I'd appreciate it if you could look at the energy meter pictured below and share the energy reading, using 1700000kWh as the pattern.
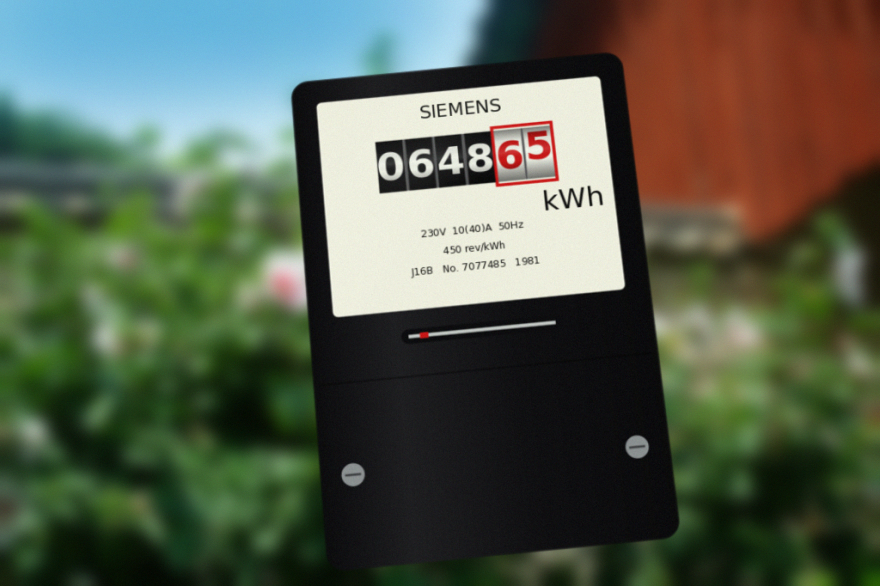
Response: 648.65kWh
